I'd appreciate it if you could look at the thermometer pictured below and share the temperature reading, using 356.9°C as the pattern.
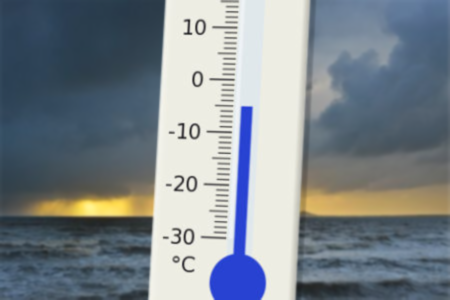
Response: -5°C
